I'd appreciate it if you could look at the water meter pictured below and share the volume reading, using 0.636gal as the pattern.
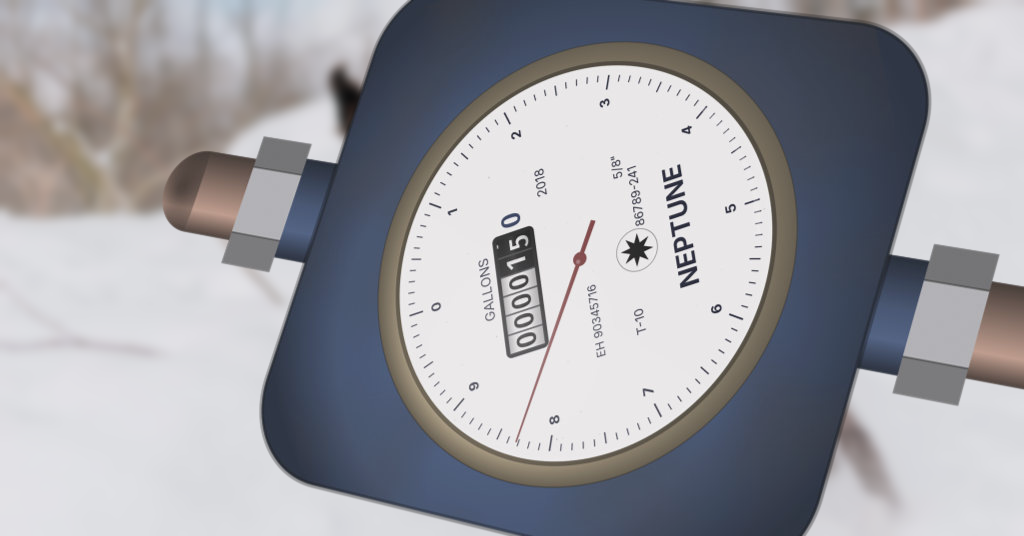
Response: 148.3gal
